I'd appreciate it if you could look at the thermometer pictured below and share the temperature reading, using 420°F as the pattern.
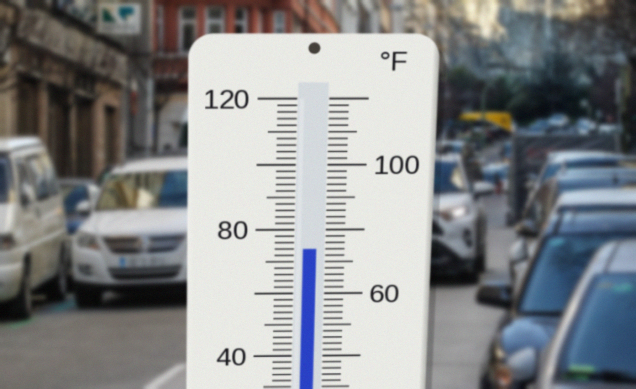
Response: 74°F
